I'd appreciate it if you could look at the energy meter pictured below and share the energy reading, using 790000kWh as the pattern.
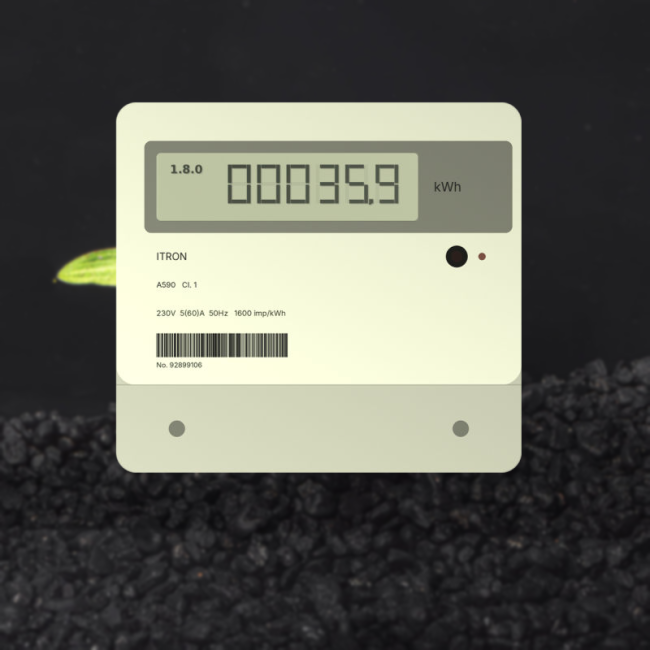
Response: 35.9kWh
